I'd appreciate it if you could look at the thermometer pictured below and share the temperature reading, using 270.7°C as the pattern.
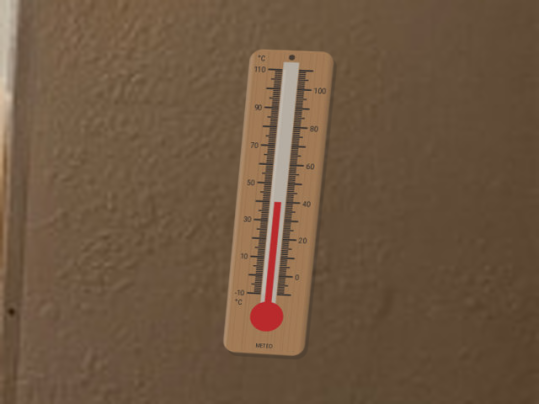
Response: 40°C
